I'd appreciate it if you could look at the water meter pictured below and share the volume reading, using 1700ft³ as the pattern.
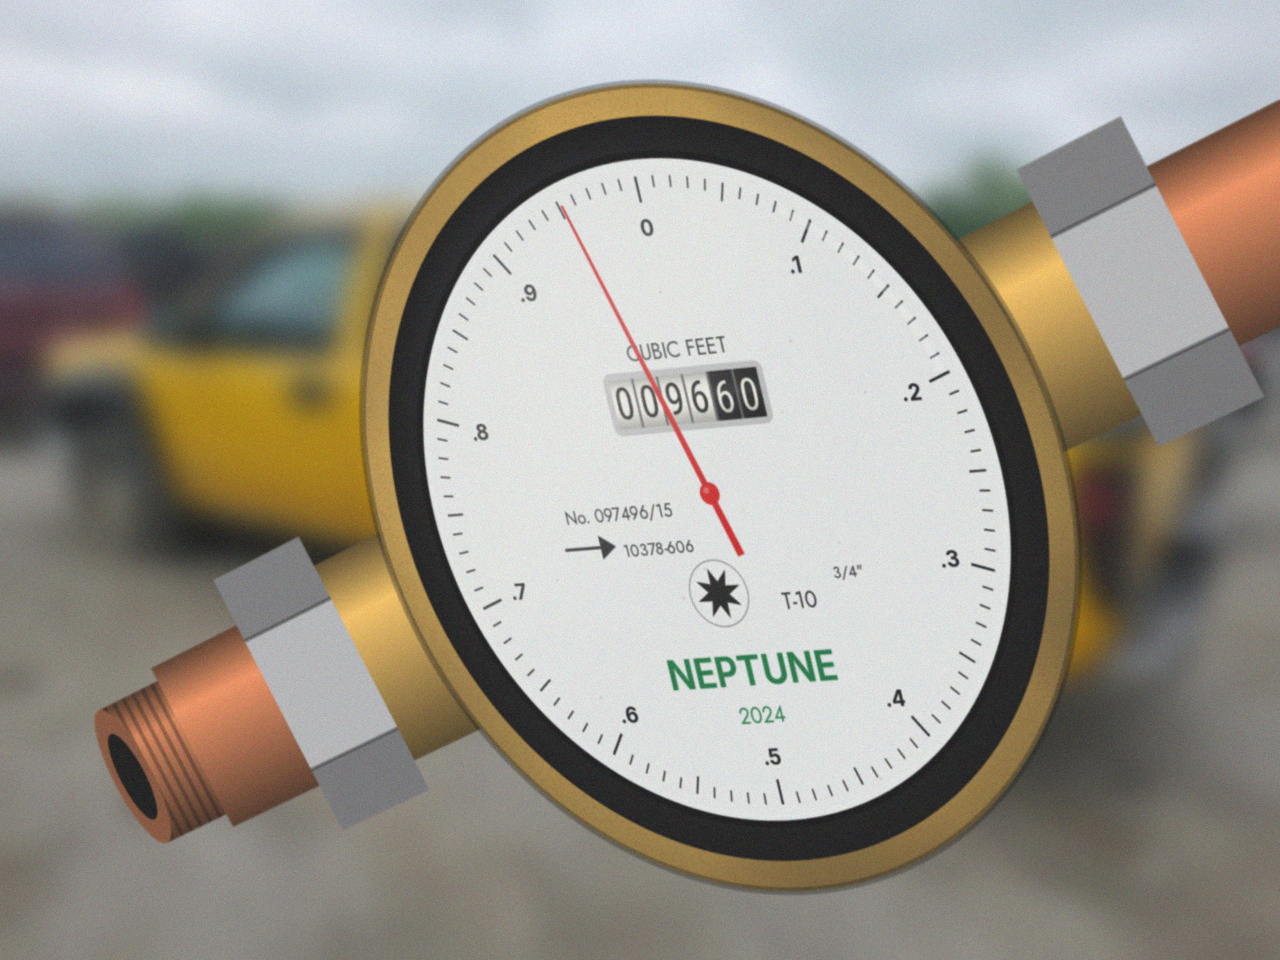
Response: 9659.95ft³
